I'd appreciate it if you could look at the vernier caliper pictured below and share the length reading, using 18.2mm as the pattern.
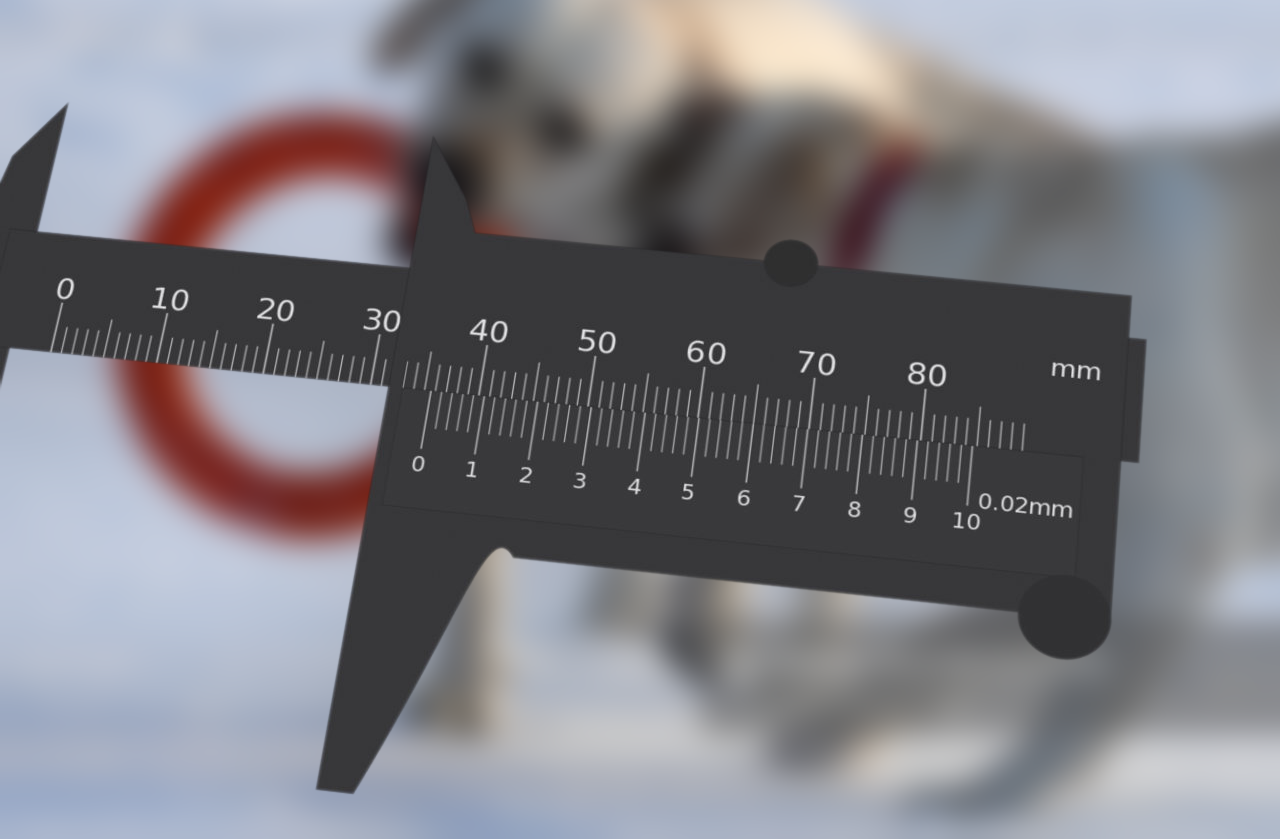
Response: 35.6mm
